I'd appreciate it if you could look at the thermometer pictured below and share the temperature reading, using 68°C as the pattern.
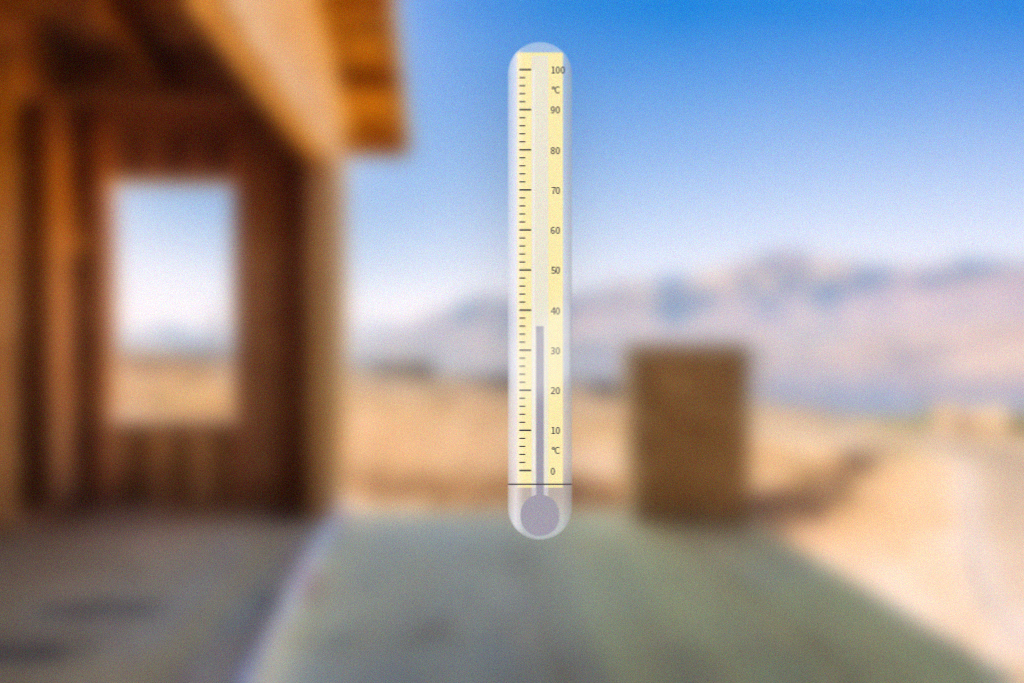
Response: 36°C
